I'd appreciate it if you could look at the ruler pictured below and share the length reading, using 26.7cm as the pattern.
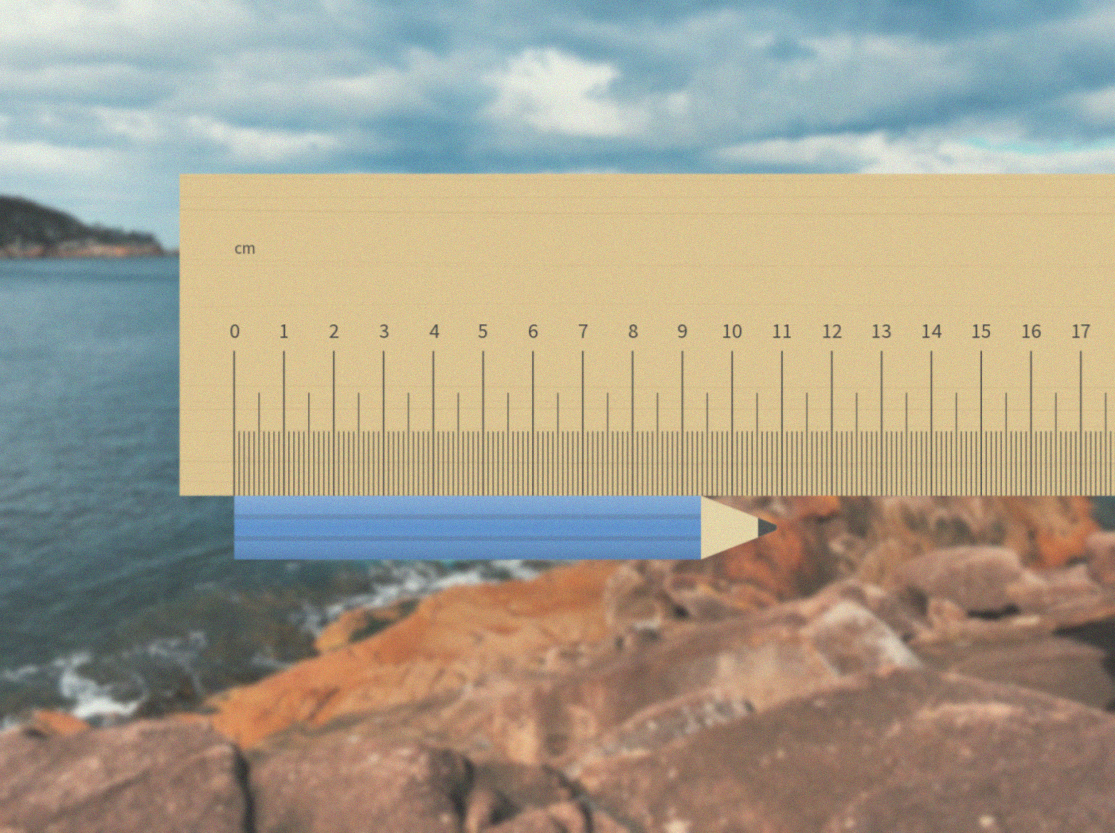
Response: 10.9cm
